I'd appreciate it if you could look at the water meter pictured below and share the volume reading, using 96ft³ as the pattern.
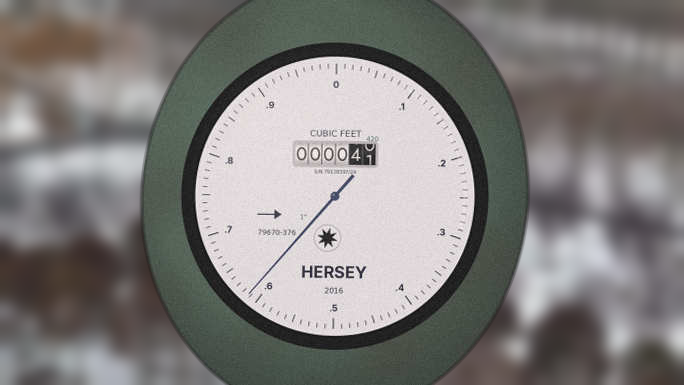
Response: 40.61ft³
